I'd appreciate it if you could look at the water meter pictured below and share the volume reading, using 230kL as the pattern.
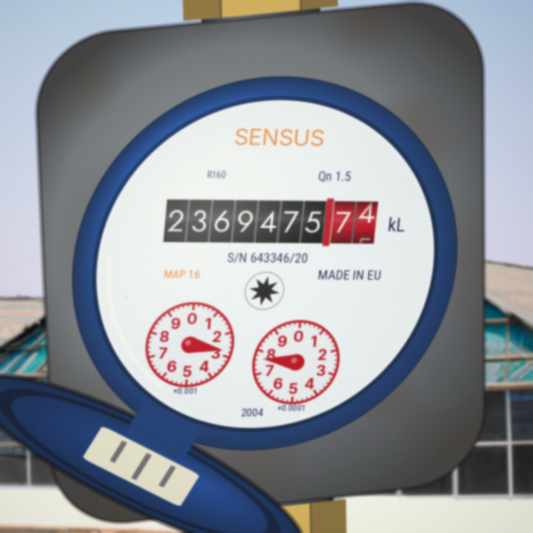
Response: 2369475.7427kL
